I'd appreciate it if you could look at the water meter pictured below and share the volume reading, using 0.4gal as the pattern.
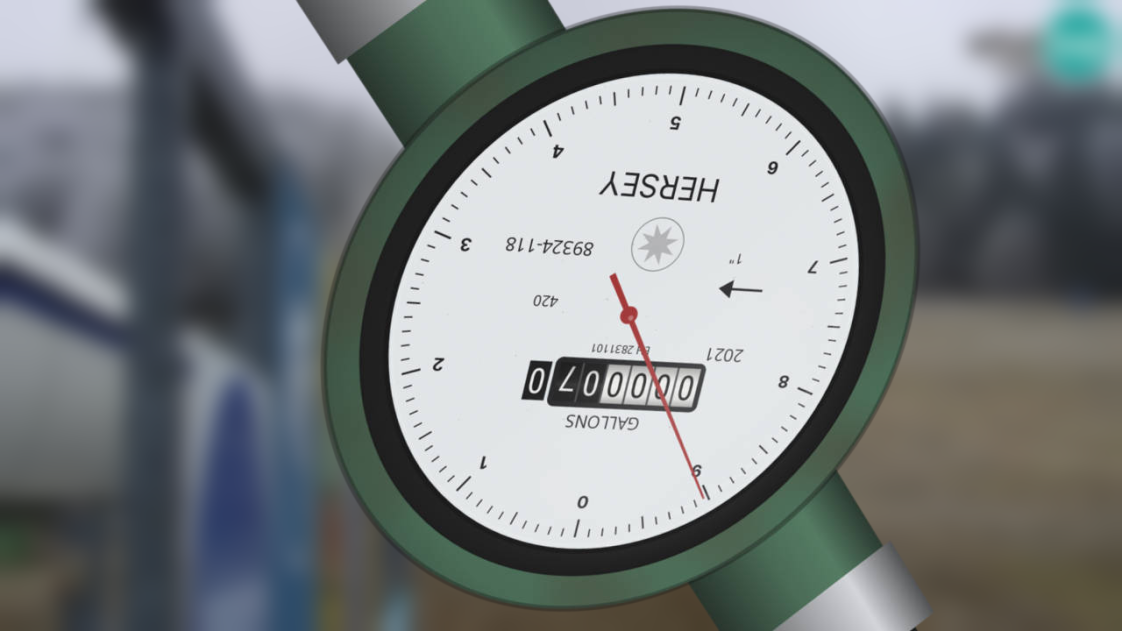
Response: 69.0gal
